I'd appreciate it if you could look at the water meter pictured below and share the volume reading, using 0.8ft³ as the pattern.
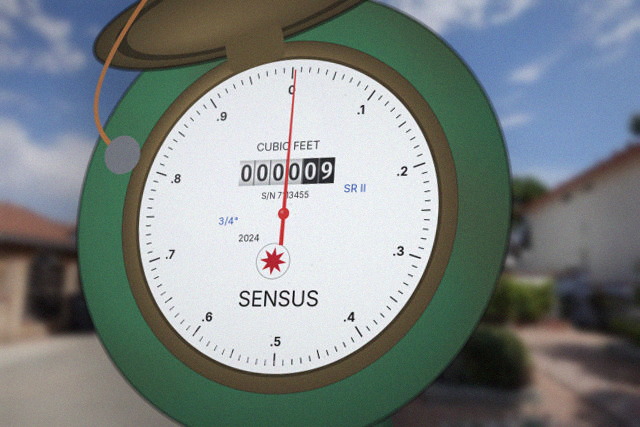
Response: 9.00ft³
